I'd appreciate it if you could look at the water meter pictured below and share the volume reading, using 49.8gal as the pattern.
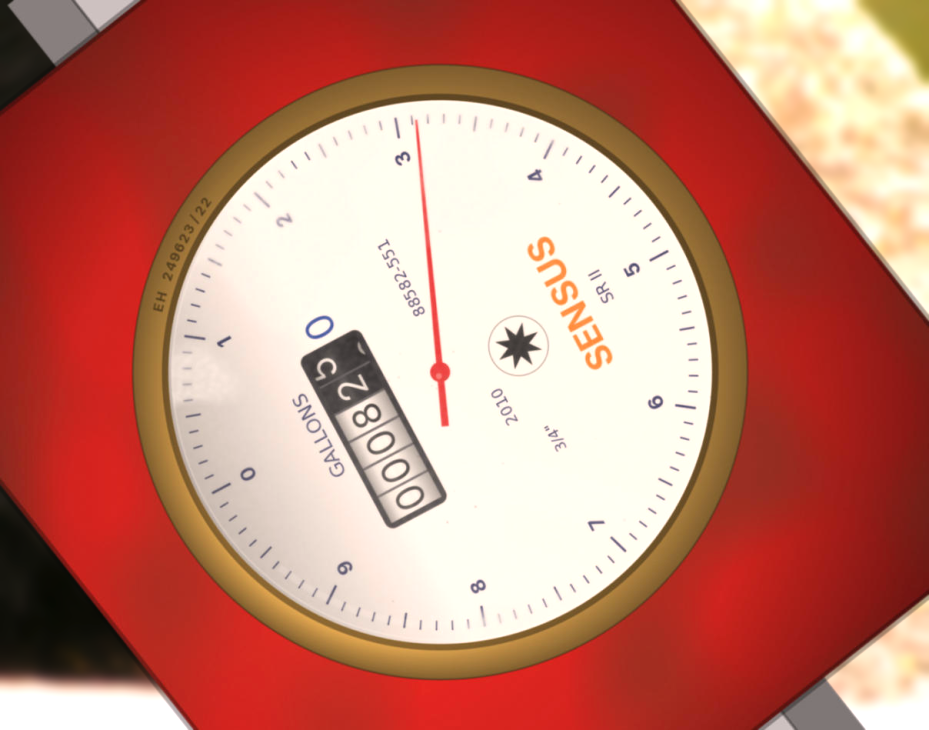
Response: 8253.1gal
